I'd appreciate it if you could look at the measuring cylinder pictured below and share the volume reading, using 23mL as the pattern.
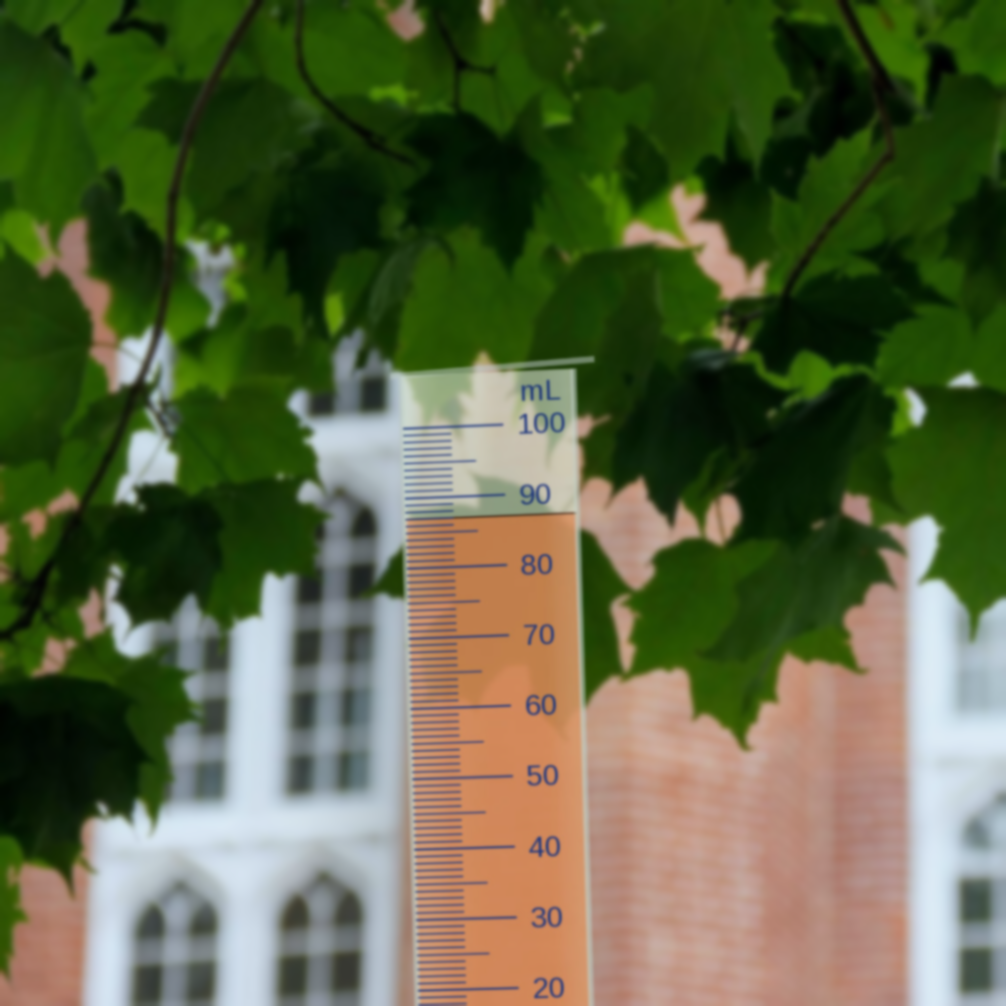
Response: 87mL
